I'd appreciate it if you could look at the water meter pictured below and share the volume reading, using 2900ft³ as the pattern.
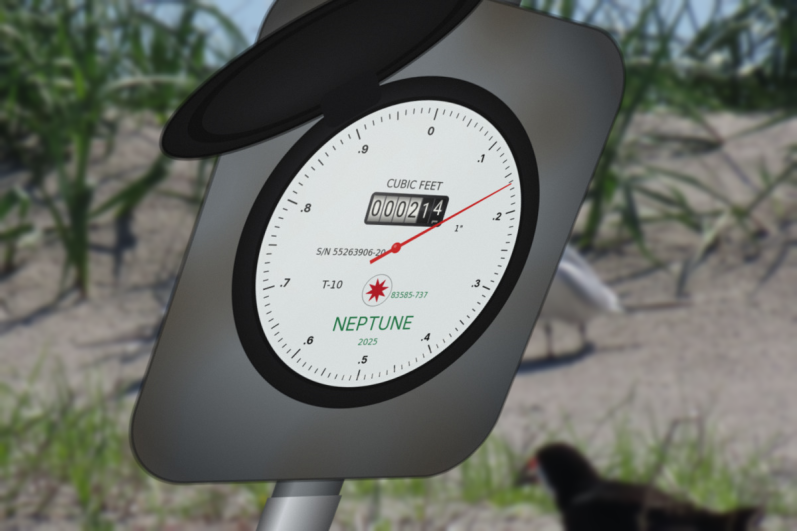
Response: 214.16ft³
